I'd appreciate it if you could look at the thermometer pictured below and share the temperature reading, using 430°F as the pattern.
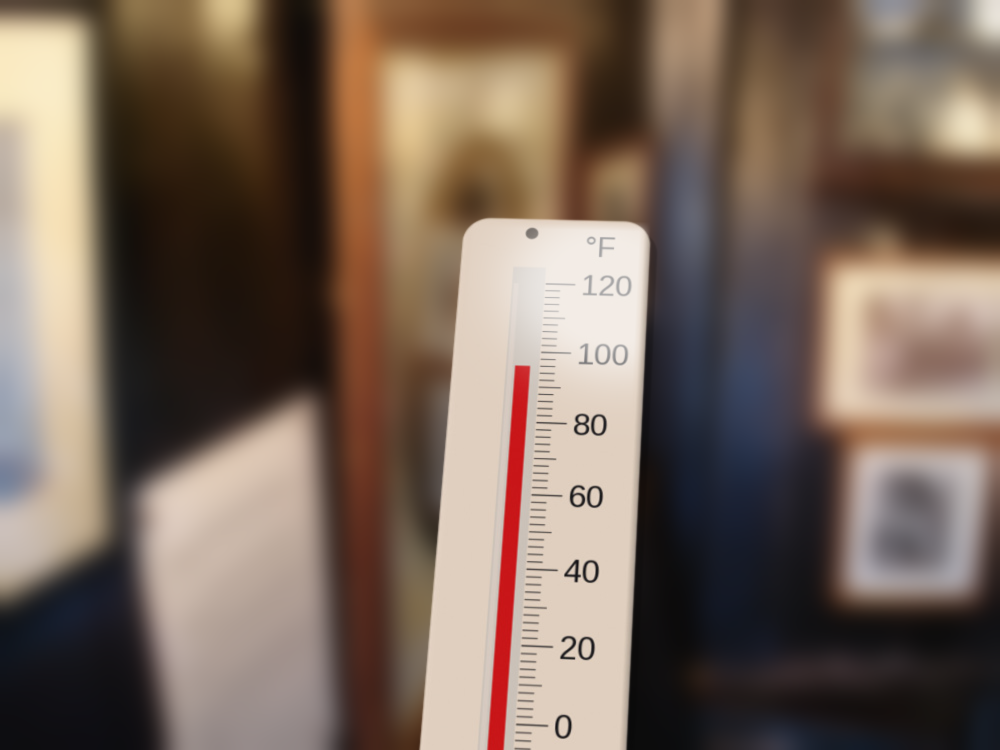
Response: 96°F
